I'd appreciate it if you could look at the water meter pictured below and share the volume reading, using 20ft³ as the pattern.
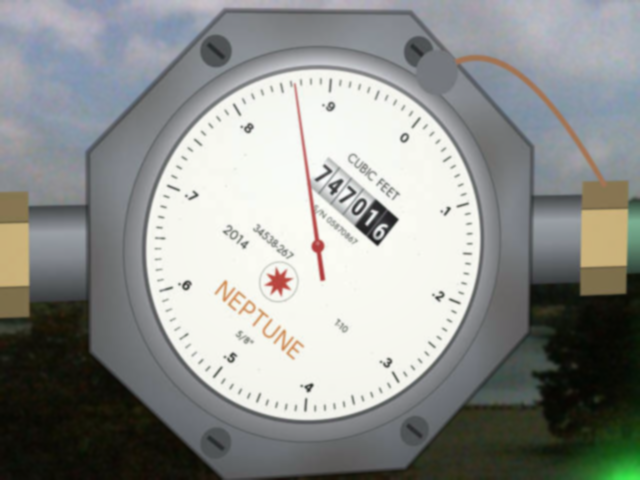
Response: 747015.86ft³
